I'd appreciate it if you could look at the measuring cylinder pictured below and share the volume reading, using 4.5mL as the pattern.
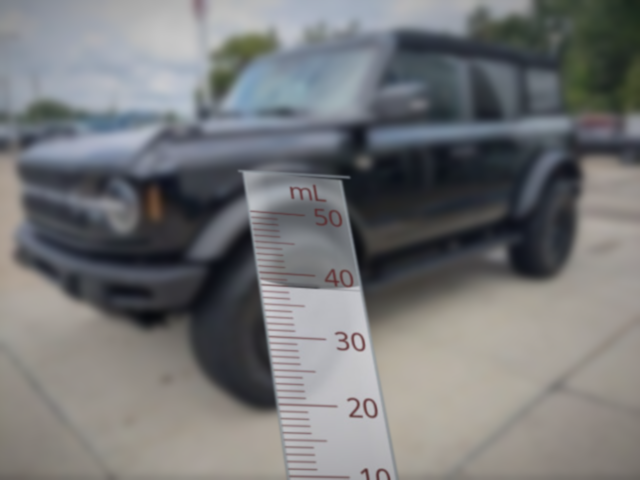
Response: 38mL
